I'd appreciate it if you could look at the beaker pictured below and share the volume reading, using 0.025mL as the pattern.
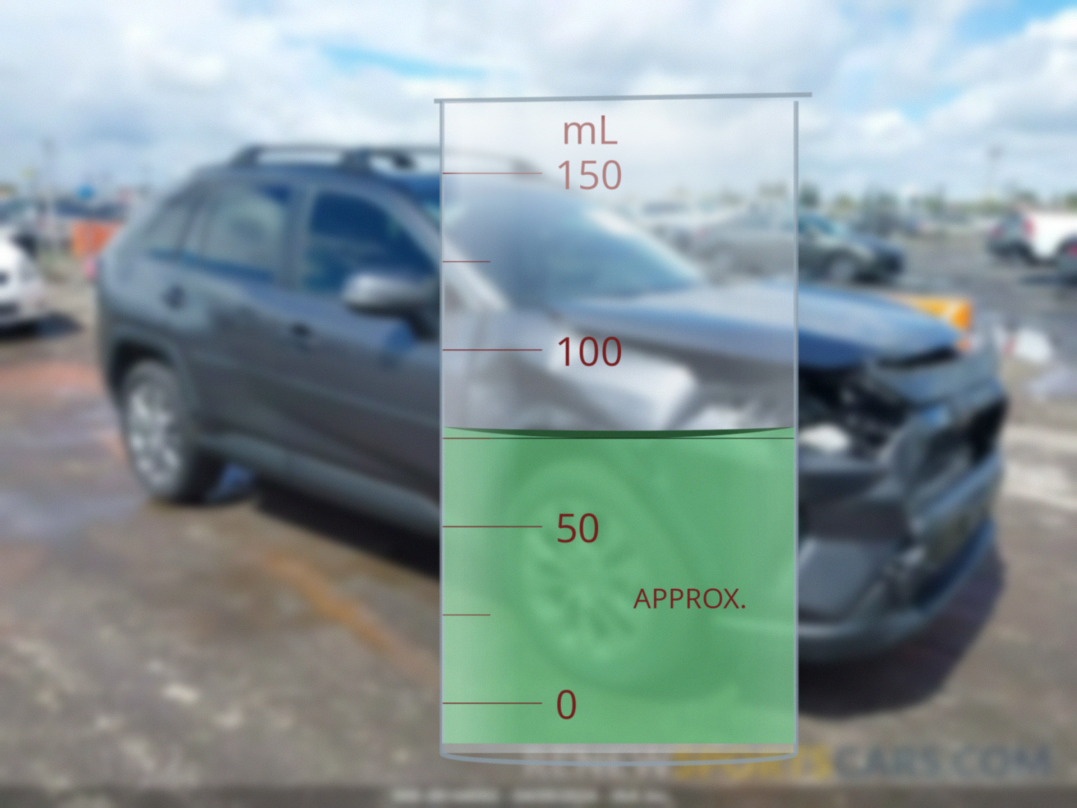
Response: 75mL
